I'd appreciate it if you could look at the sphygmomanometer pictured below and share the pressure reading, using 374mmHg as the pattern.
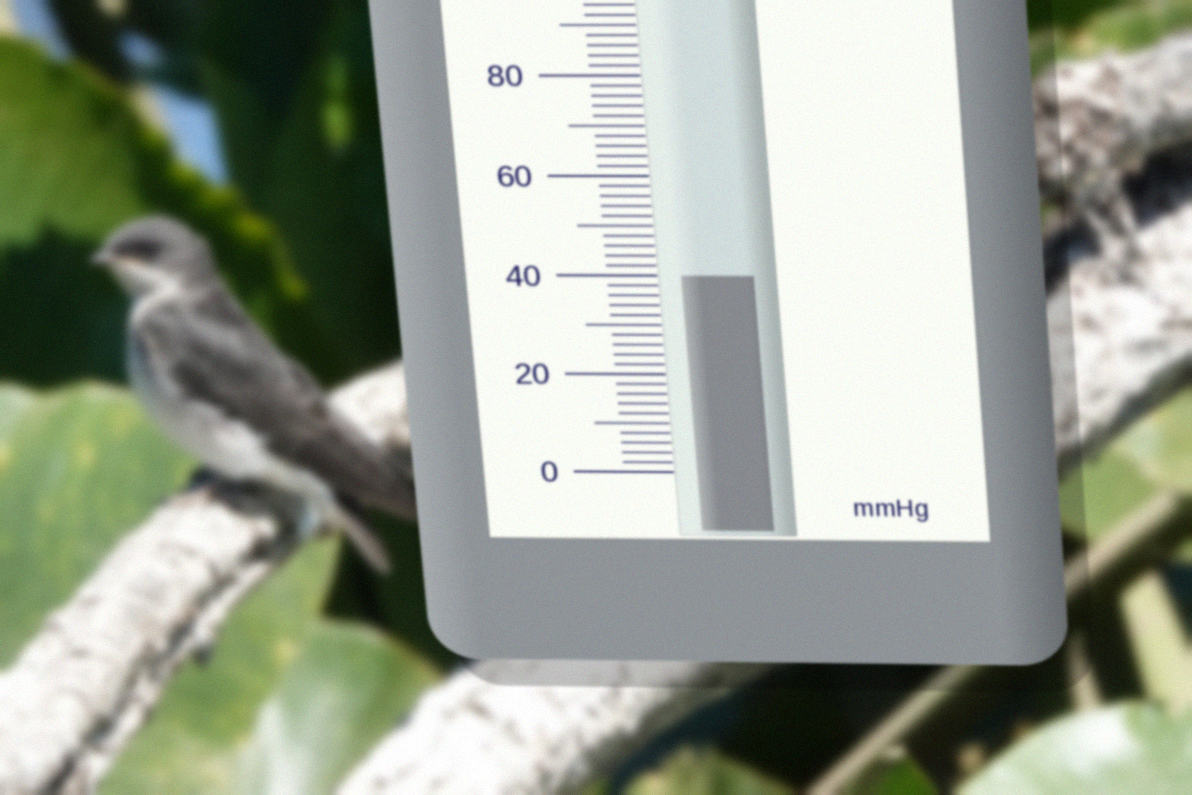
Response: 40mmHg
